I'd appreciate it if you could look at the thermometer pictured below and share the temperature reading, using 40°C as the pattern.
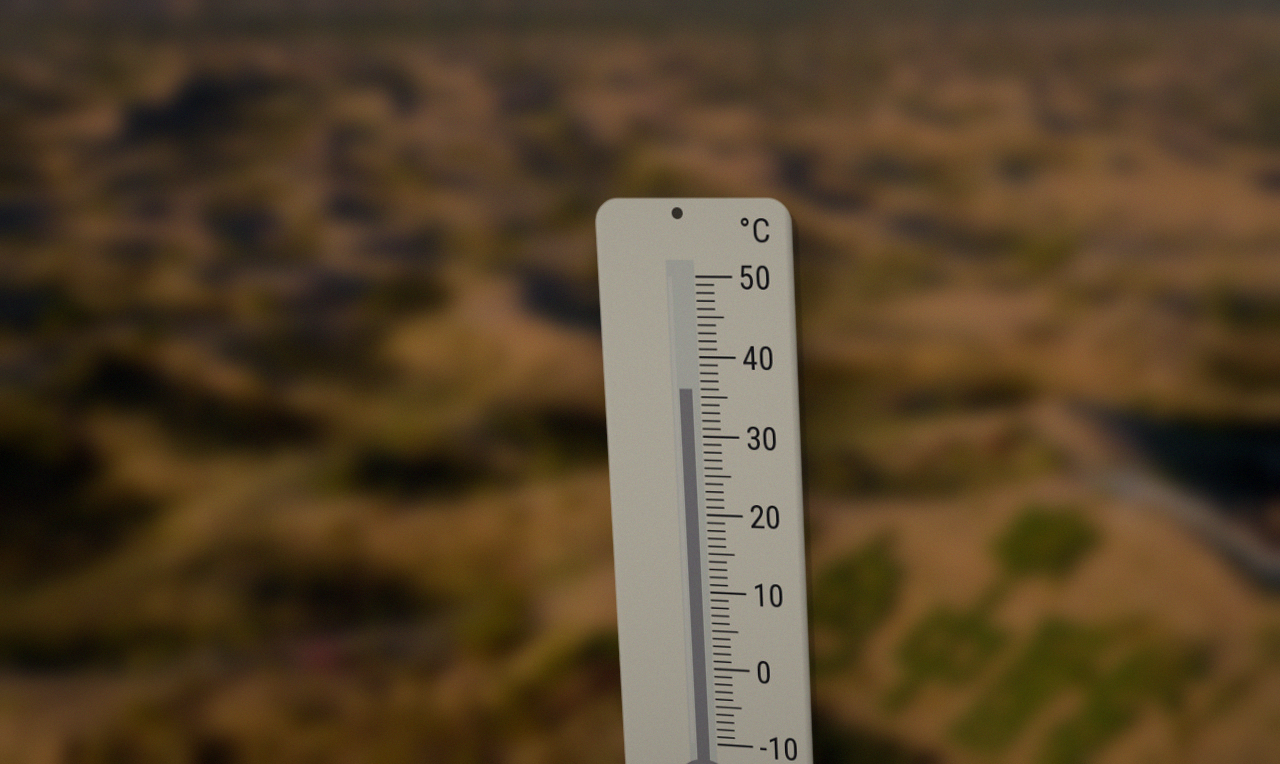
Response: 36°C
